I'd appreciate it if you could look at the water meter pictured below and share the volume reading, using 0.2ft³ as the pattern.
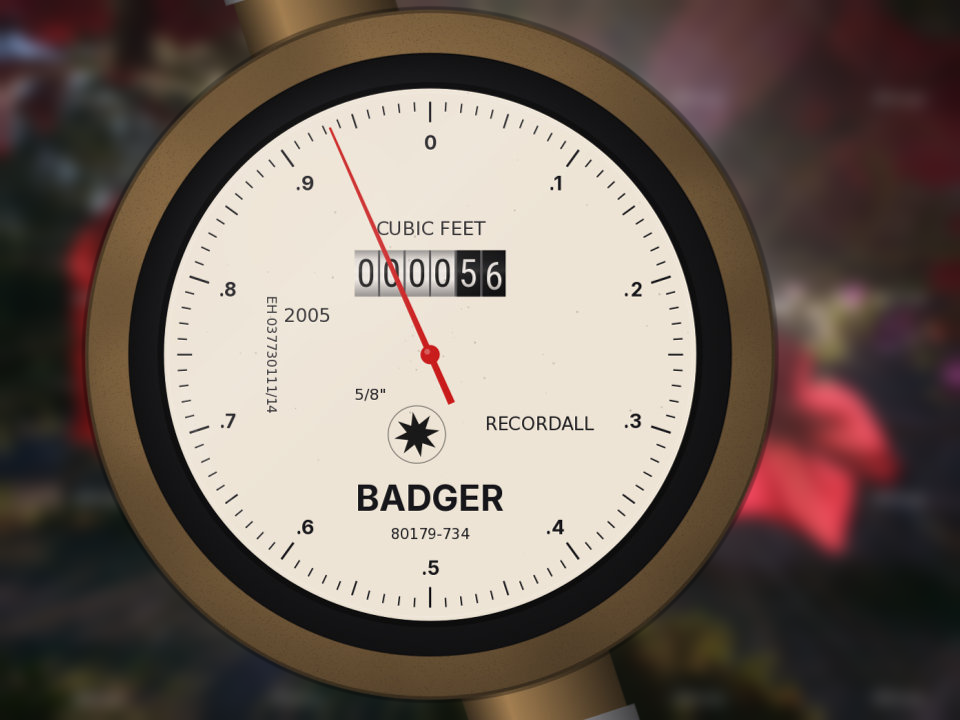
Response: 55.93ft³
